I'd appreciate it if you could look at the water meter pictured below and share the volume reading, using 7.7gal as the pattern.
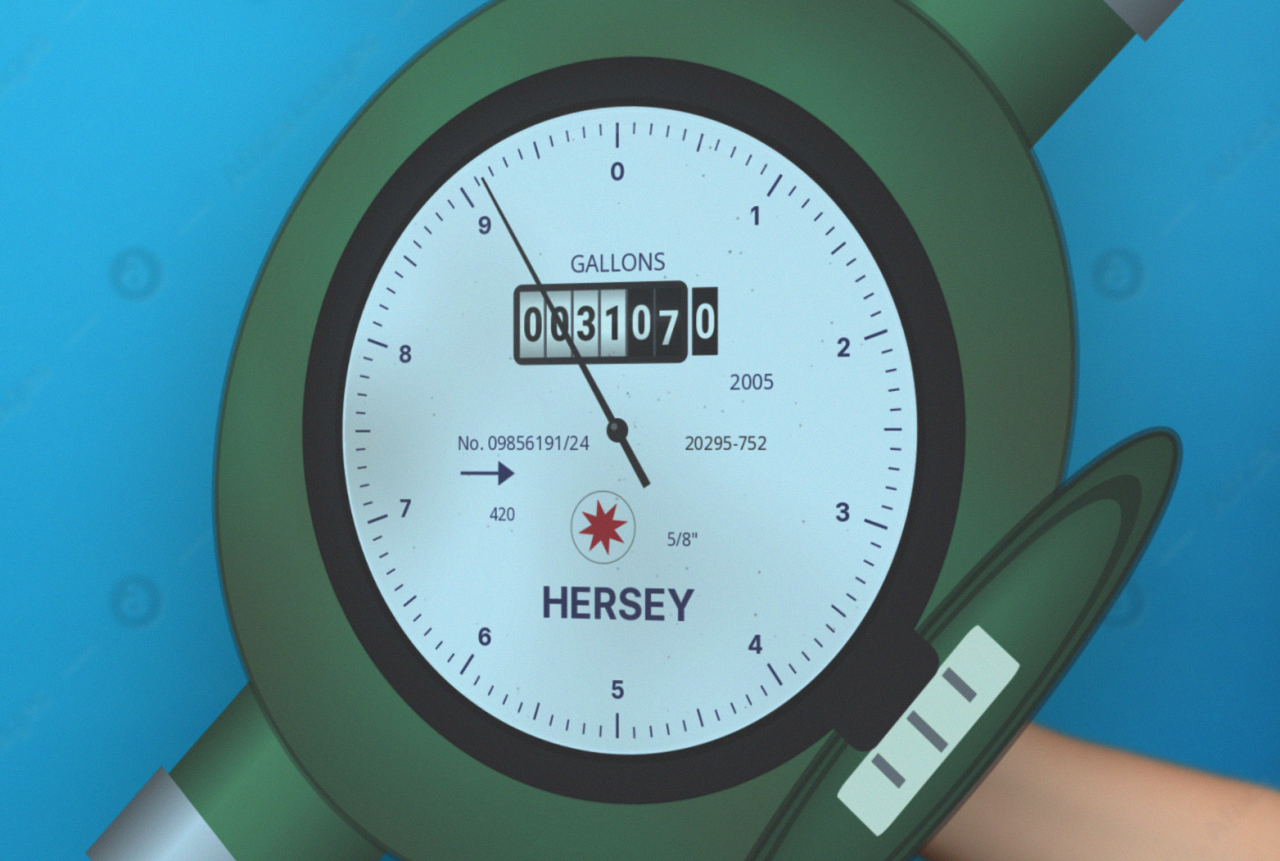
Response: 31069.1gal
